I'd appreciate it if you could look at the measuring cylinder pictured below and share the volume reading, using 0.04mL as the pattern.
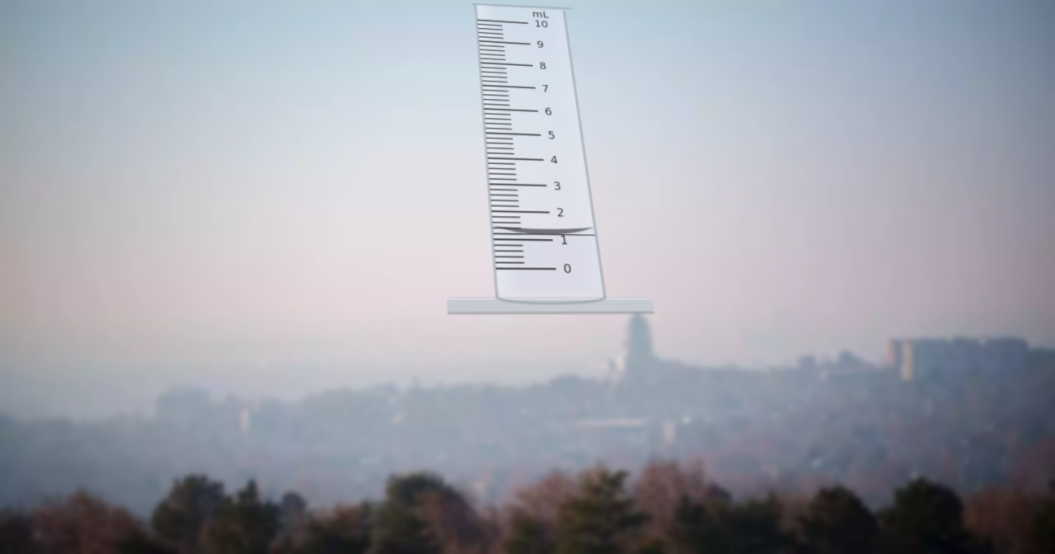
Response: 1.2mL
